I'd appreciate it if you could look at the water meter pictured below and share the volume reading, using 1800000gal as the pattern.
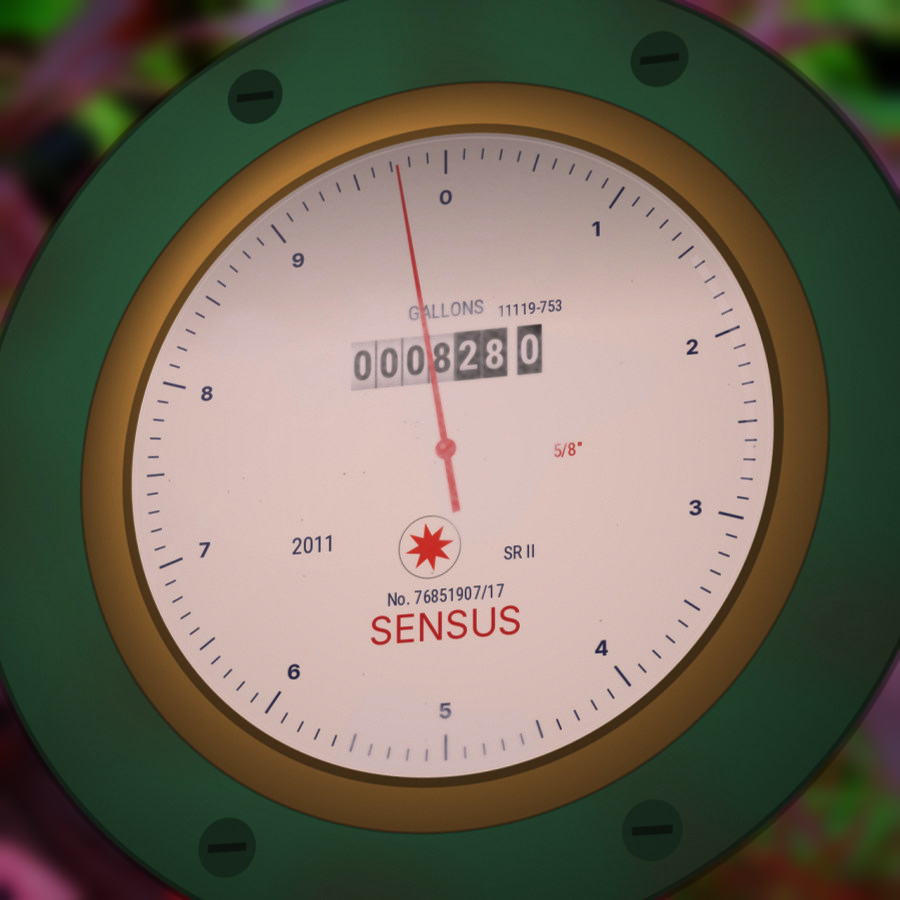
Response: 8279.7gal
